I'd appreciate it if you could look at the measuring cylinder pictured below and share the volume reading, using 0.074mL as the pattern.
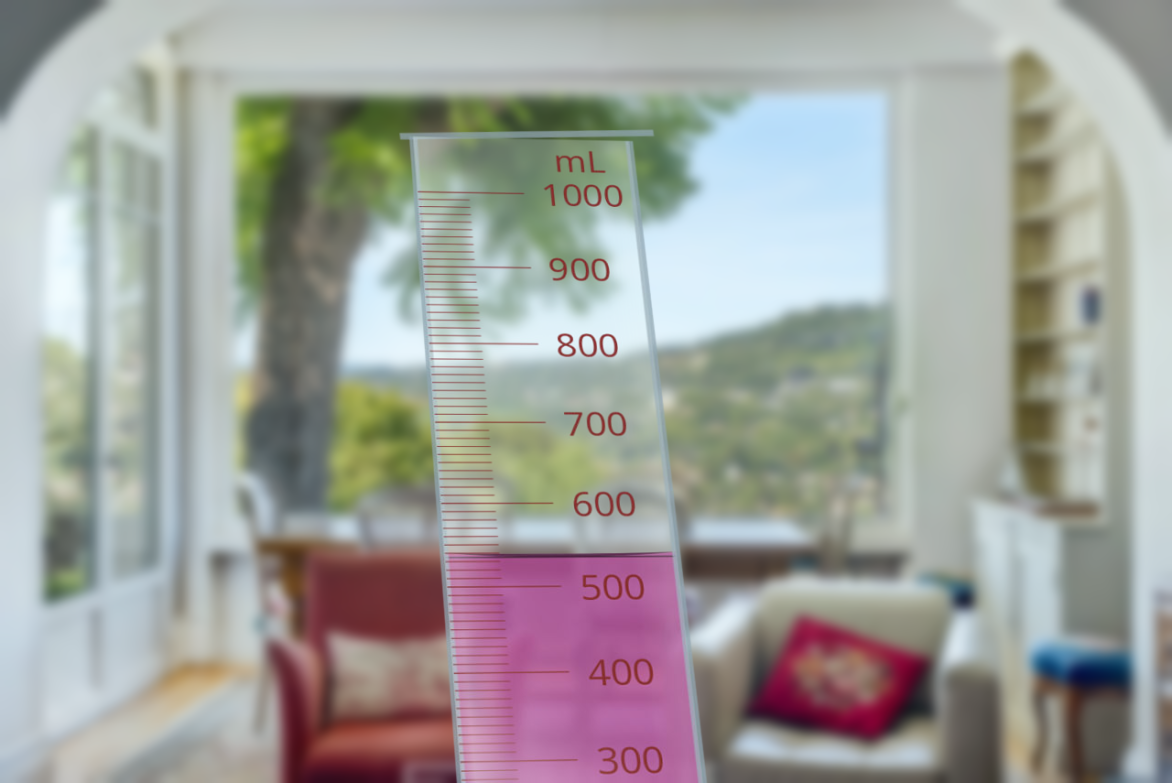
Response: 535mL
